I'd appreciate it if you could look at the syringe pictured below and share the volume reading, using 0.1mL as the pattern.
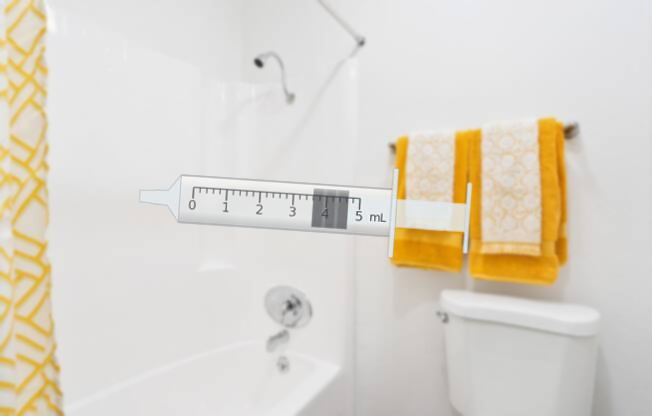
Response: 3.6mL
